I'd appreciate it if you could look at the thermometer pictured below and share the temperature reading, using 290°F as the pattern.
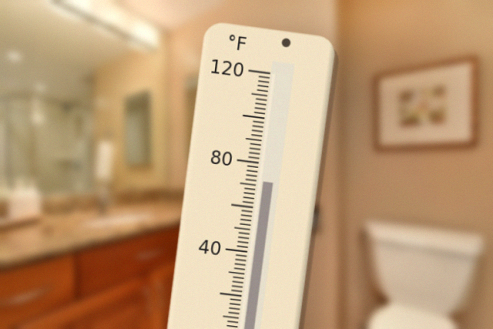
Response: 72°F
